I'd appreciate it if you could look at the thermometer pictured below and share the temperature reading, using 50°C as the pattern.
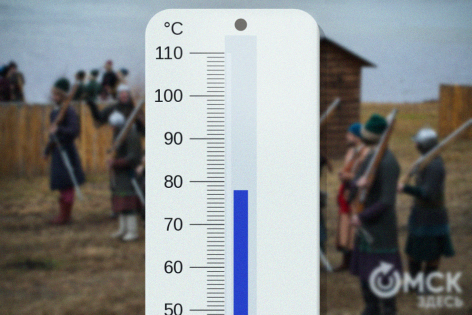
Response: 78°C
